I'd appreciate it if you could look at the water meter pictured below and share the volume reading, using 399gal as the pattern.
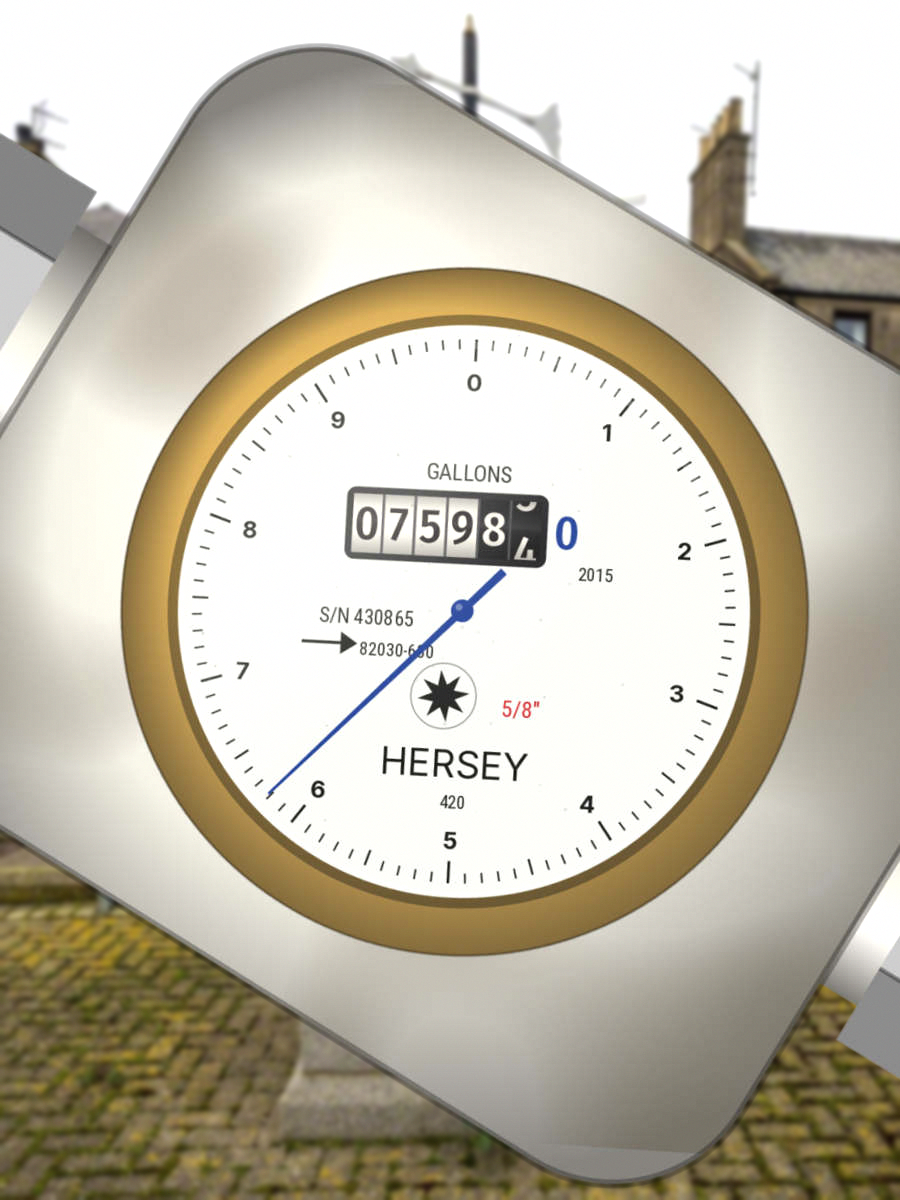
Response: 759836.2gal
